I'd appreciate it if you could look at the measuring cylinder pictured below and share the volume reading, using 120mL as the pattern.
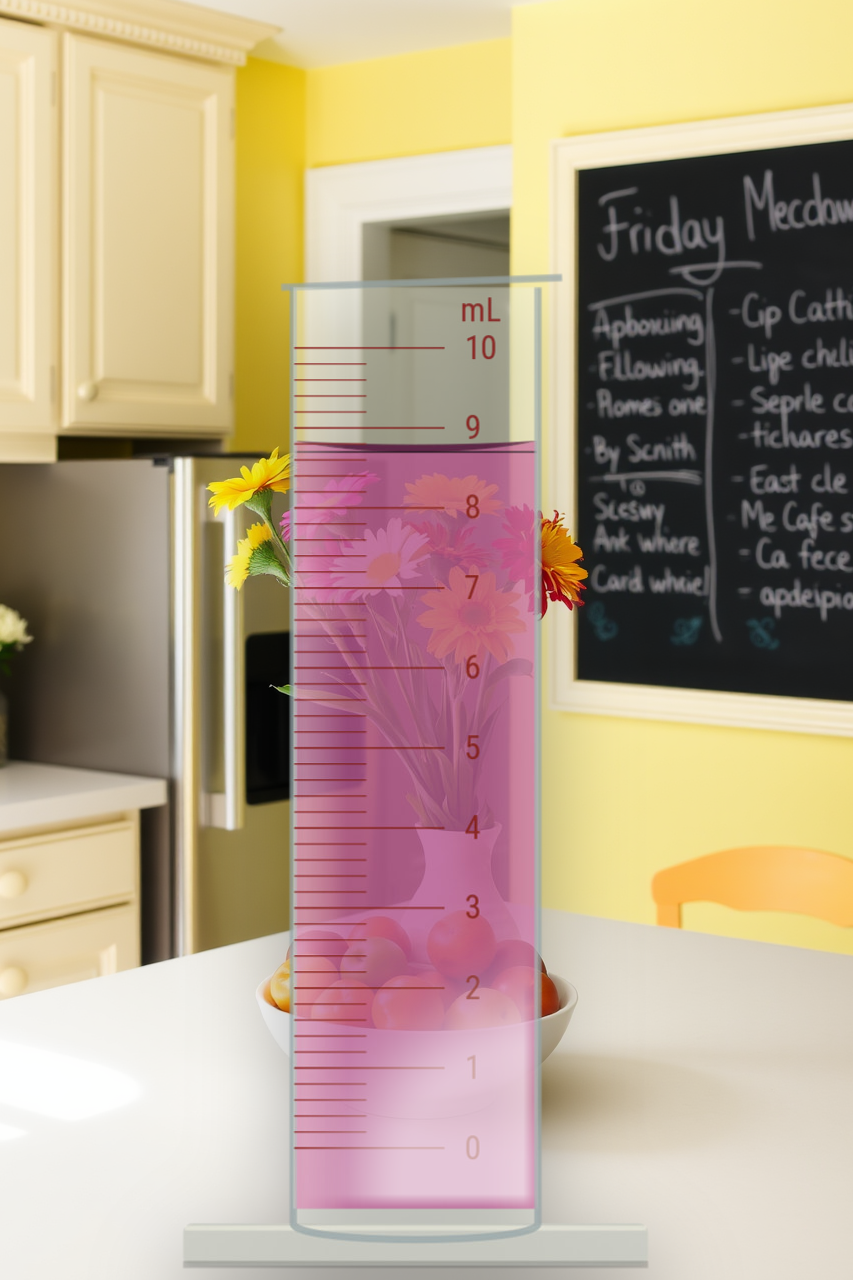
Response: 8.7mL
